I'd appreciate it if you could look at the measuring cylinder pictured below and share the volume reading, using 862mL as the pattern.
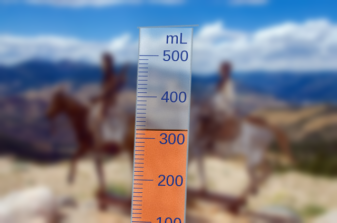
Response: 320mL
